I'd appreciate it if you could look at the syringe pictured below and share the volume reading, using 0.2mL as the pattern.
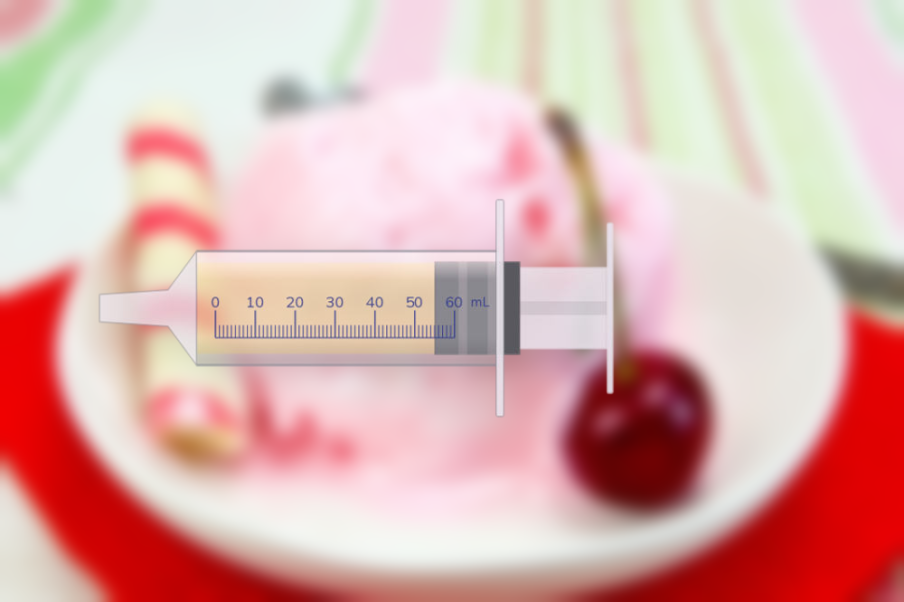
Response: 55mL
